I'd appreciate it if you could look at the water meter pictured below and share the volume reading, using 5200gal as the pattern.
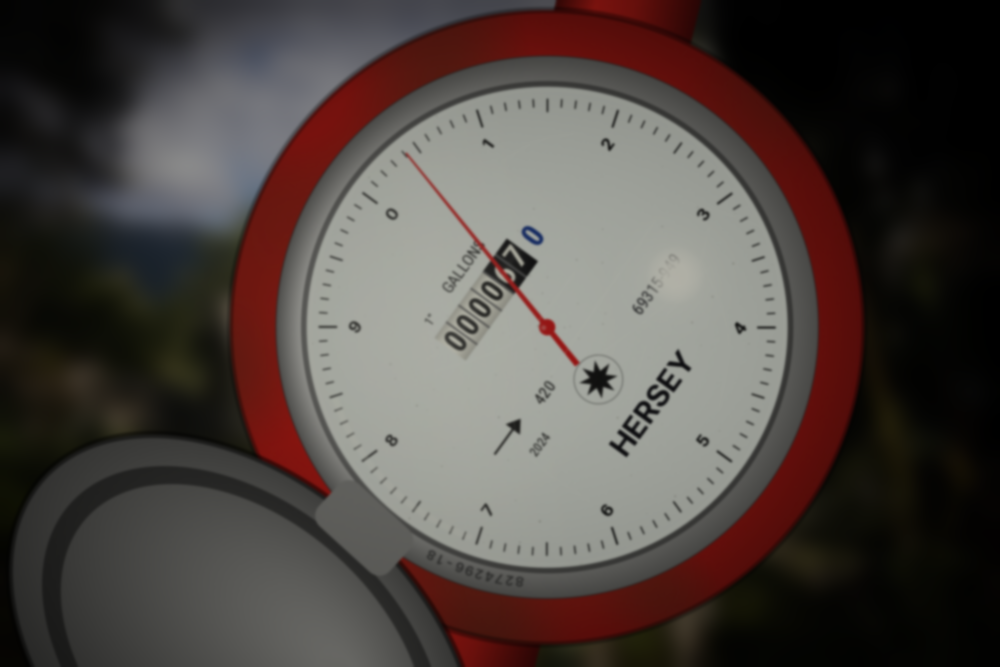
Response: 670.4gal
